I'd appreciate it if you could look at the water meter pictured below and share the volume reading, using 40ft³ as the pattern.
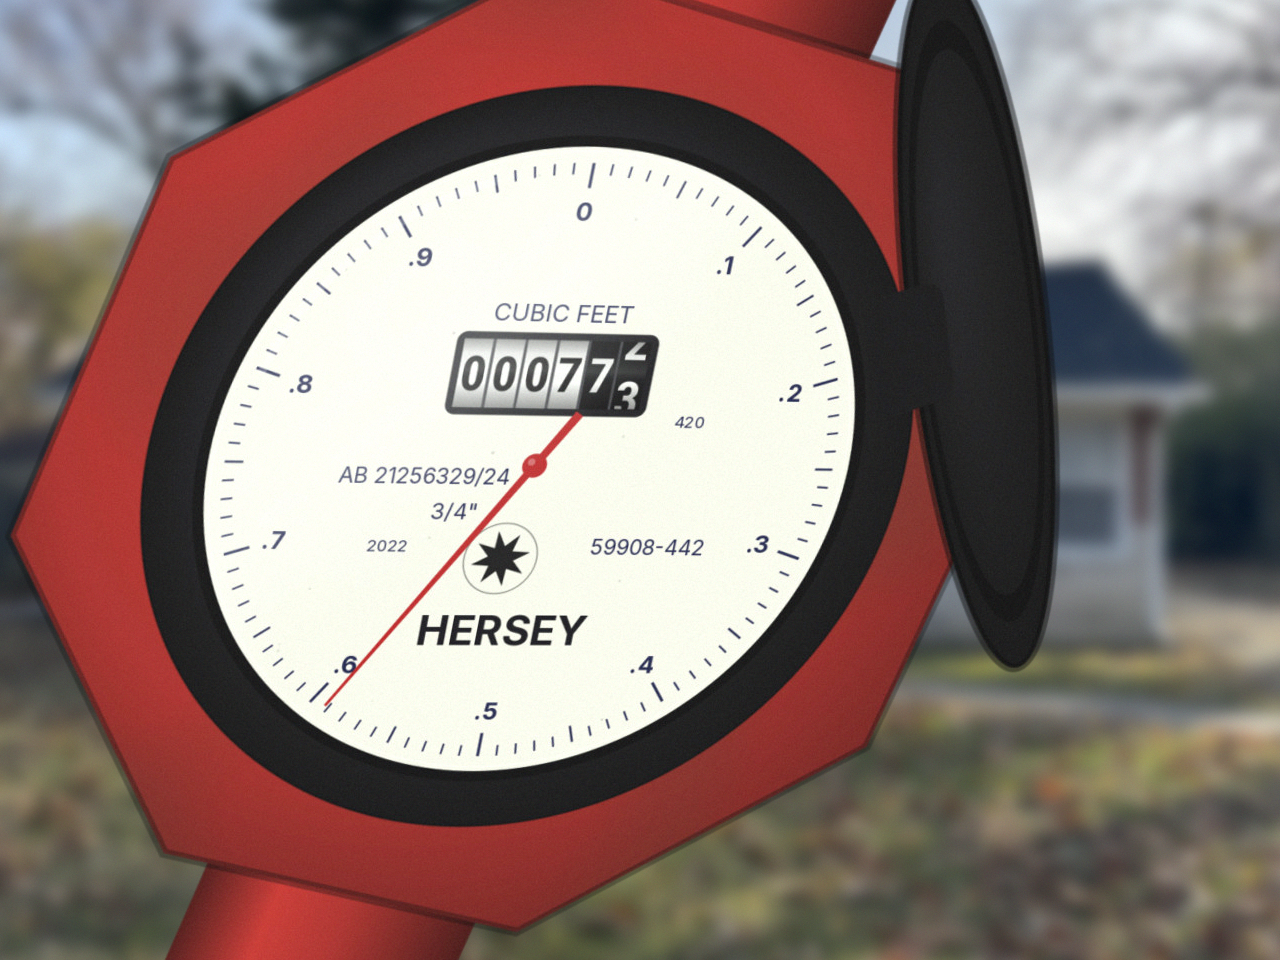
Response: 772.59ft³
